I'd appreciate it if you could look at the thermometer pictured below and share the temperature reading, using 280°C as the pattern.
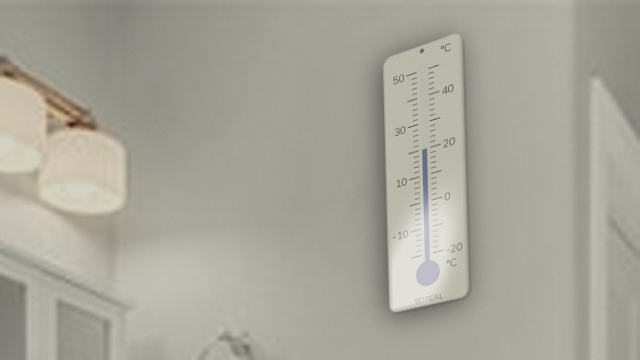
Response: 20°C
